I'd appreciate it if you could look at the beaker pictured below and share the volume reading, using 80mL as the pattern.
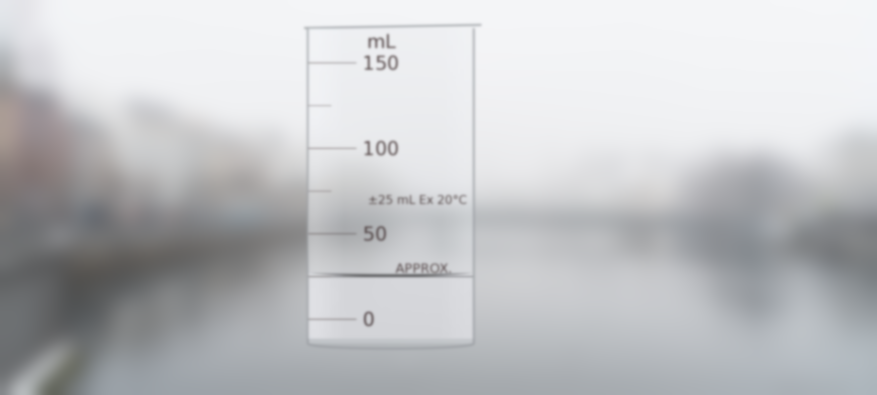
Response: 25mL
